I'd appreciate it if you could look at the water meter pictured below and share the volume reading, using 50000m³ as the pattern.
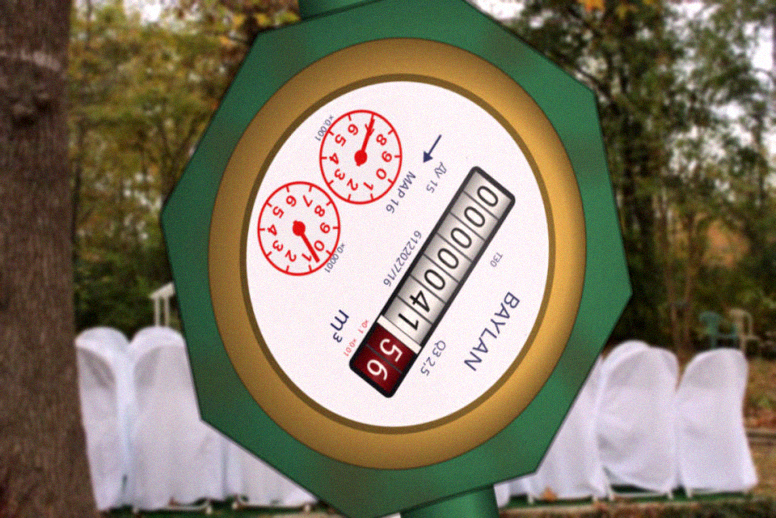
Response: 41.5670m³
